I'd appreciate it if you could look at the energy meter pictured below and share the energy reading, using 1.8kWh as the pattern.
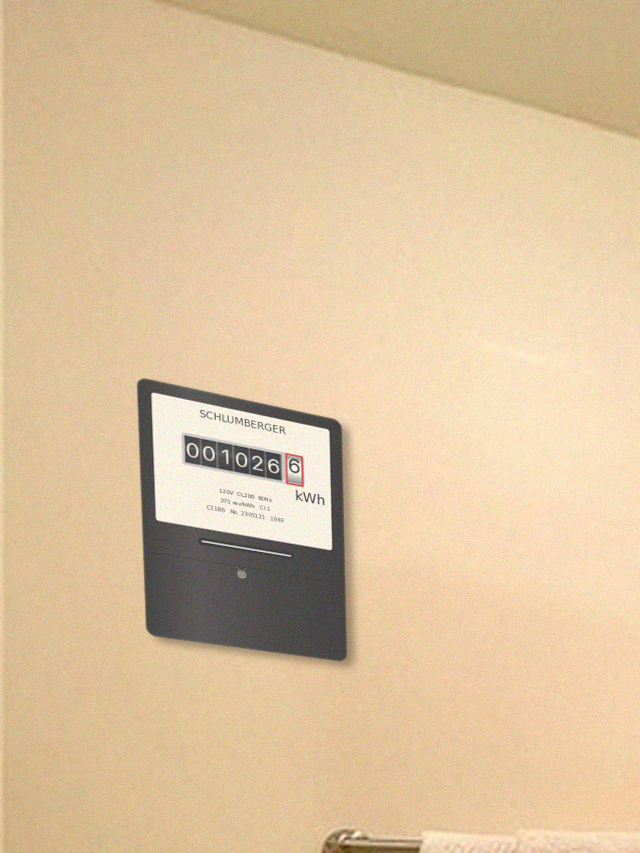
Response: 1026.6kWh
